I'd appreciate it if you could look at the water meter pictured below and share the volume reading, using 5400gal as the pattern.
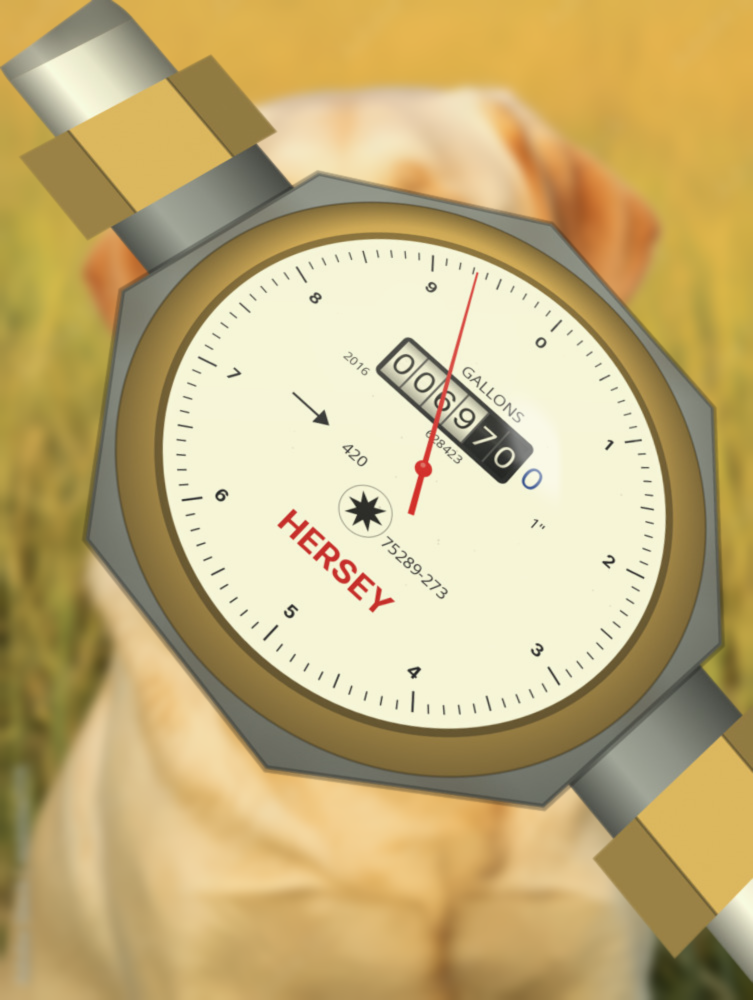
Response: 69699.3gal
